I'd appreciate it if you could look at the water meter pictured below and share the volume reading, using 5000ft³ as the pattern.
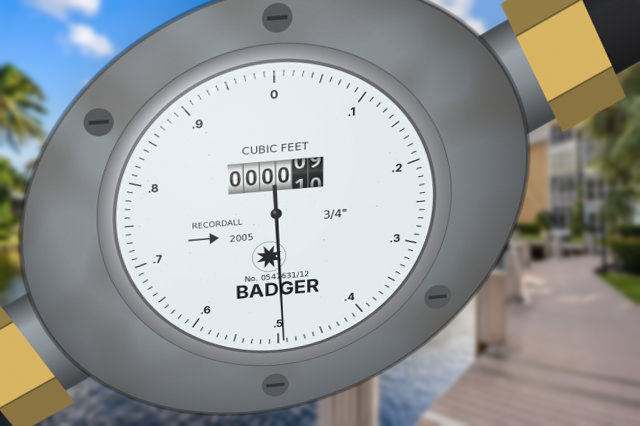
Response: 9.49ft³
